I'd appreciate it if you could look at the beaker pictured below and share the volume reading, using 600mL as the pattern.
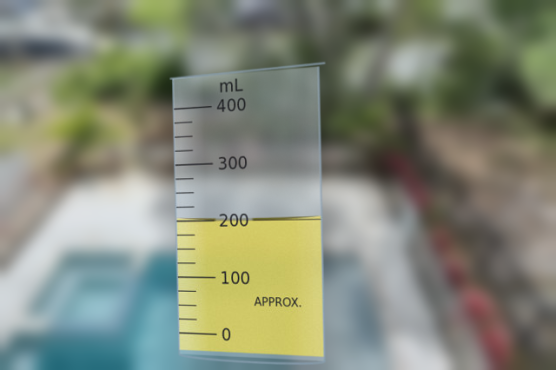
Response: 200mL
